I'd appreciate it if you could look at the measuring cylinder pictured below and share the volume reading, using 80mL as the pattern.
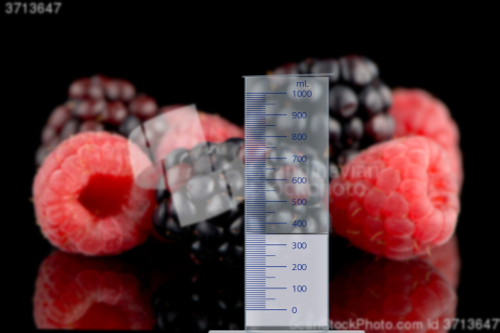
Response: 350mL
